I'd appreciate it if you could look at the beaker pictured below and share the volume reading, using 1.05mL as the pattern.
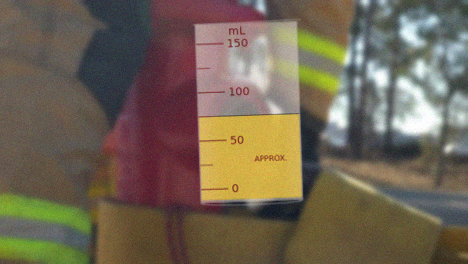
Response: 75mL
